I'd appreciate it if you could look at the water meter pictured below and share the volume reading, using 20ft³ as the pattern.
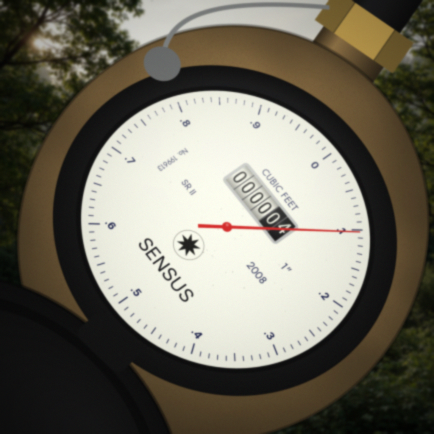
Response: 4.10ft³
